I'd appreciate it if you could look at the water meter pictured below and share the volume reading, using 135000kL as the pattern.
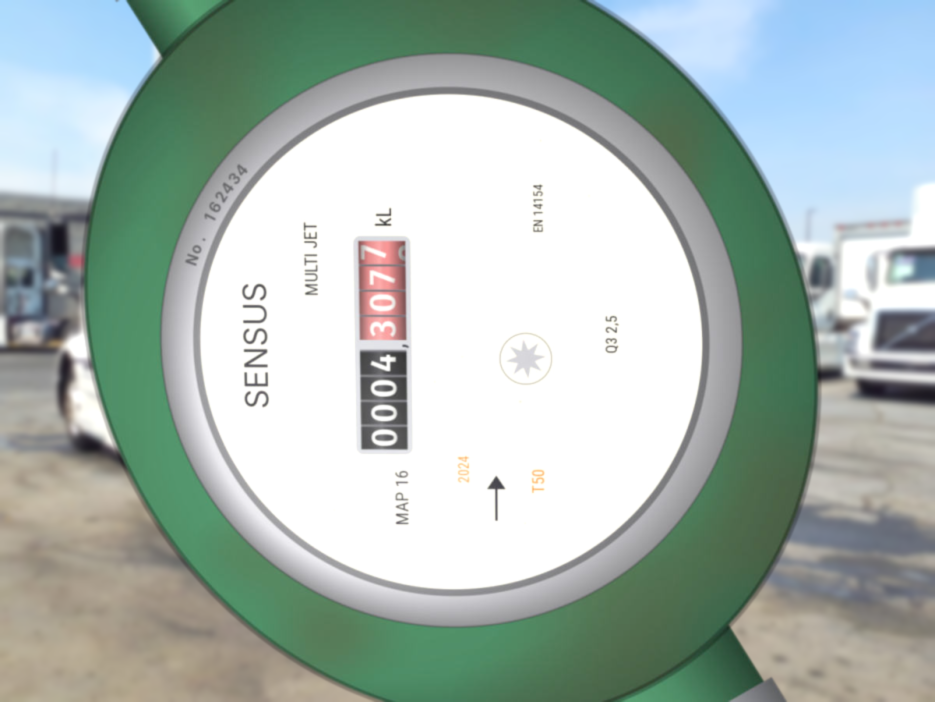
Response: 4.3077kL
